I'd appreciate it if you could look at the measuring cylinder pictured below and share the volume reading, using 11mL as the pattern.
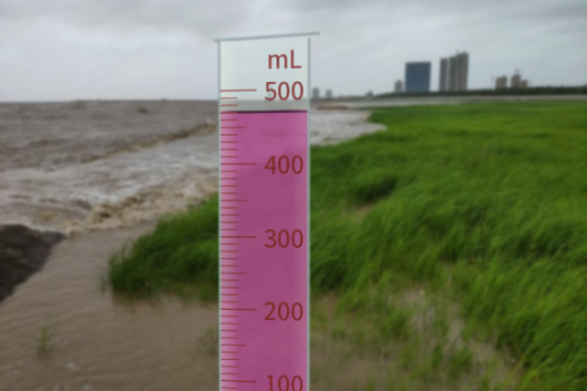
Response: 470mL
